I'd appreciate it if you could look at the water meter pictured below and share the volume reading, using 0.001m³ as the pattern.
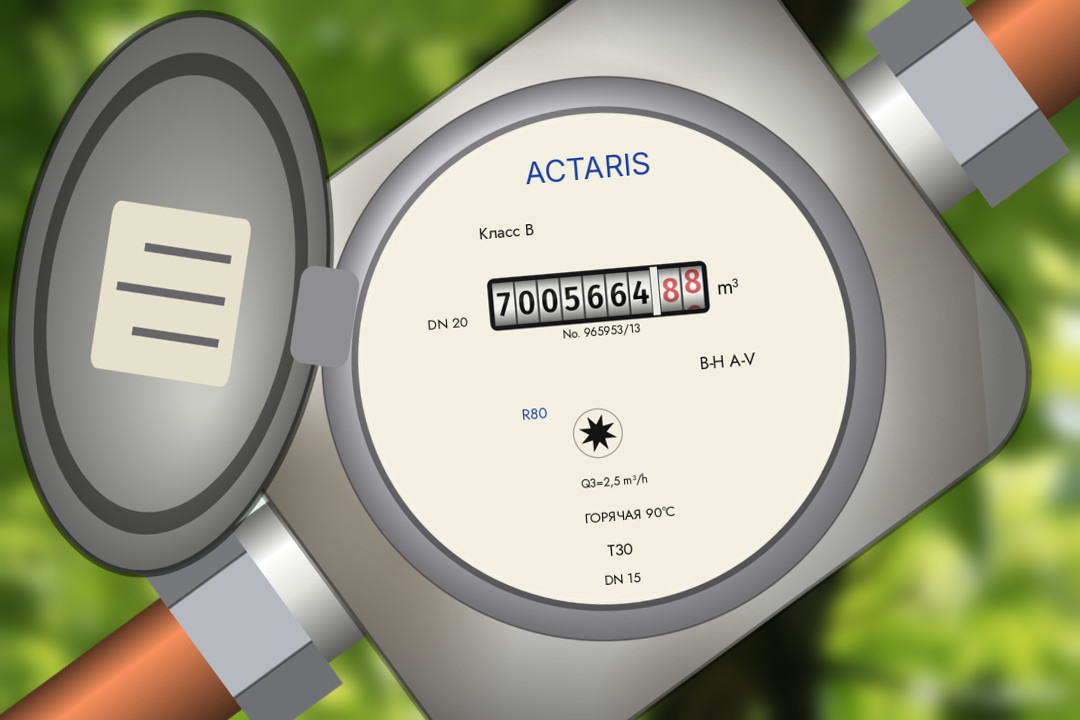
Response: 7005664.88m³
